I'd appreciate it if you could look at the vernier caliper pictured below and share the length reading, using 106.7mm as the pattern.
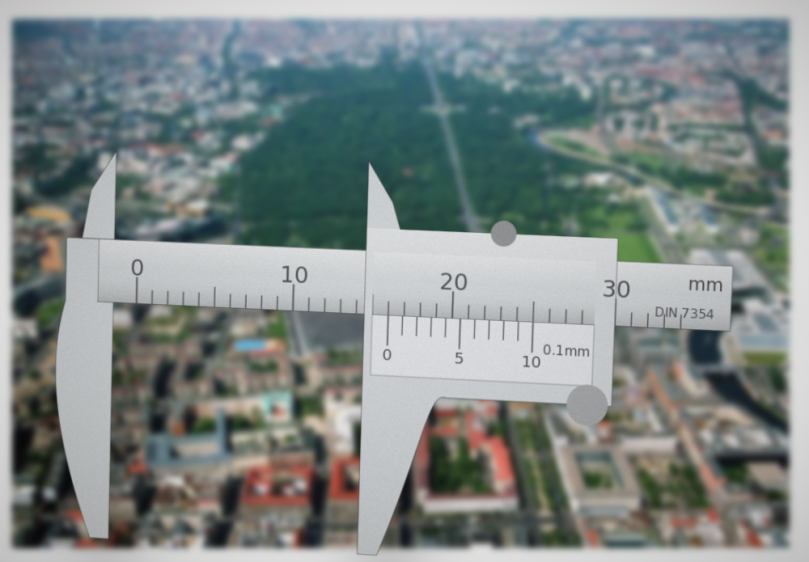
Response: 16.0mm
